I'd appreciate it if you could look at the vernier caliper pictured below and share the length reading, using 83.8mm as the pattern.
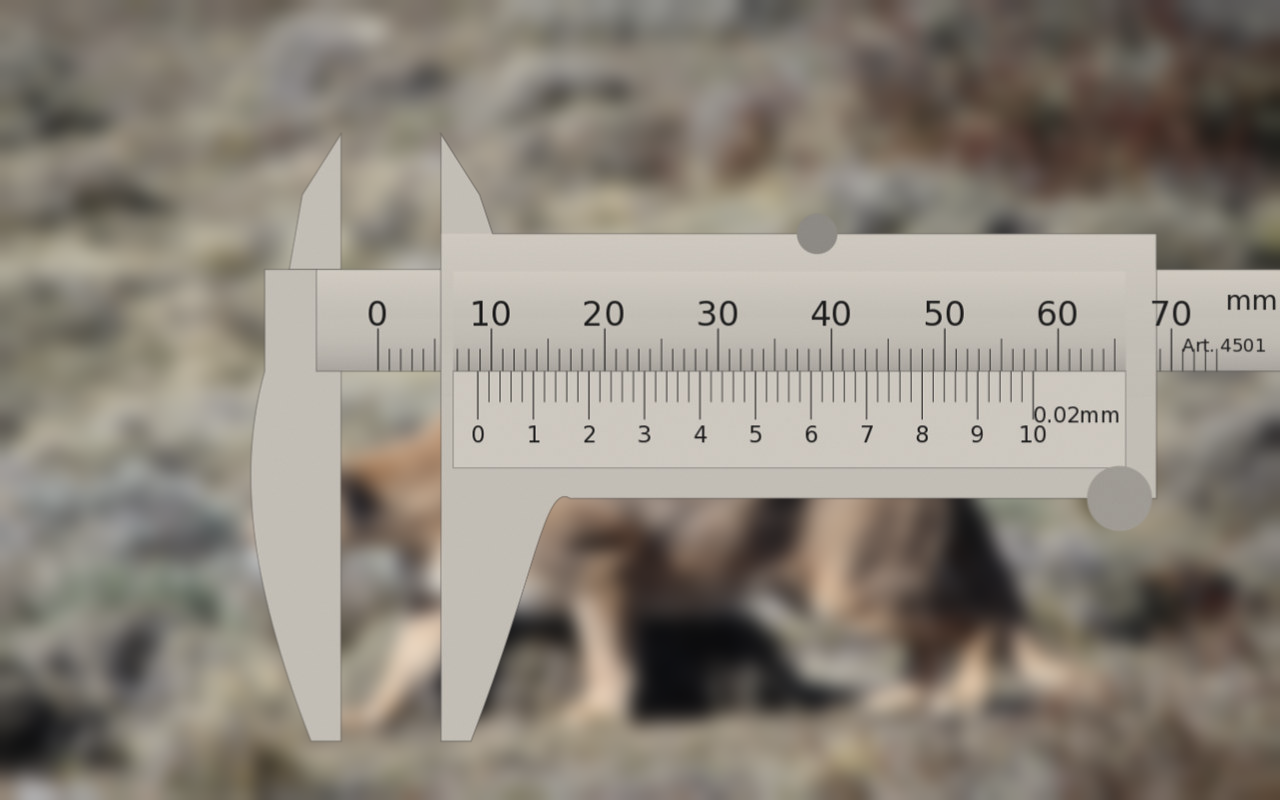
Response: 8.8mm
